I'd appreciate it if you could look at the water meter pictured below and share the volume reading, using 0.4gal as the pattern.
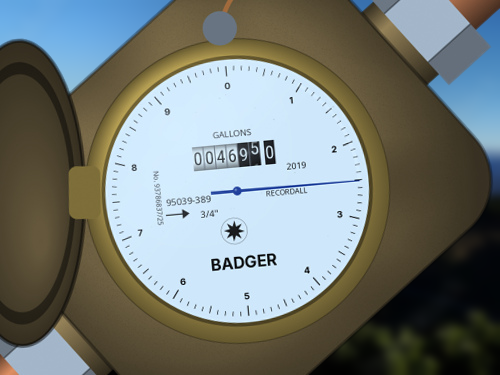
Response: 46952.5gal
